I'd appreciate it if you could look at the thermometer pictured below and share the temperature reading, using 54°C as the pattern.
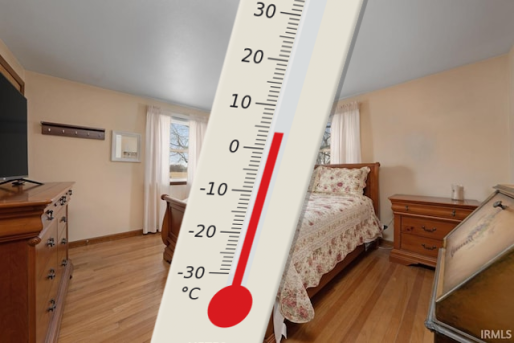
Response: 4°C
